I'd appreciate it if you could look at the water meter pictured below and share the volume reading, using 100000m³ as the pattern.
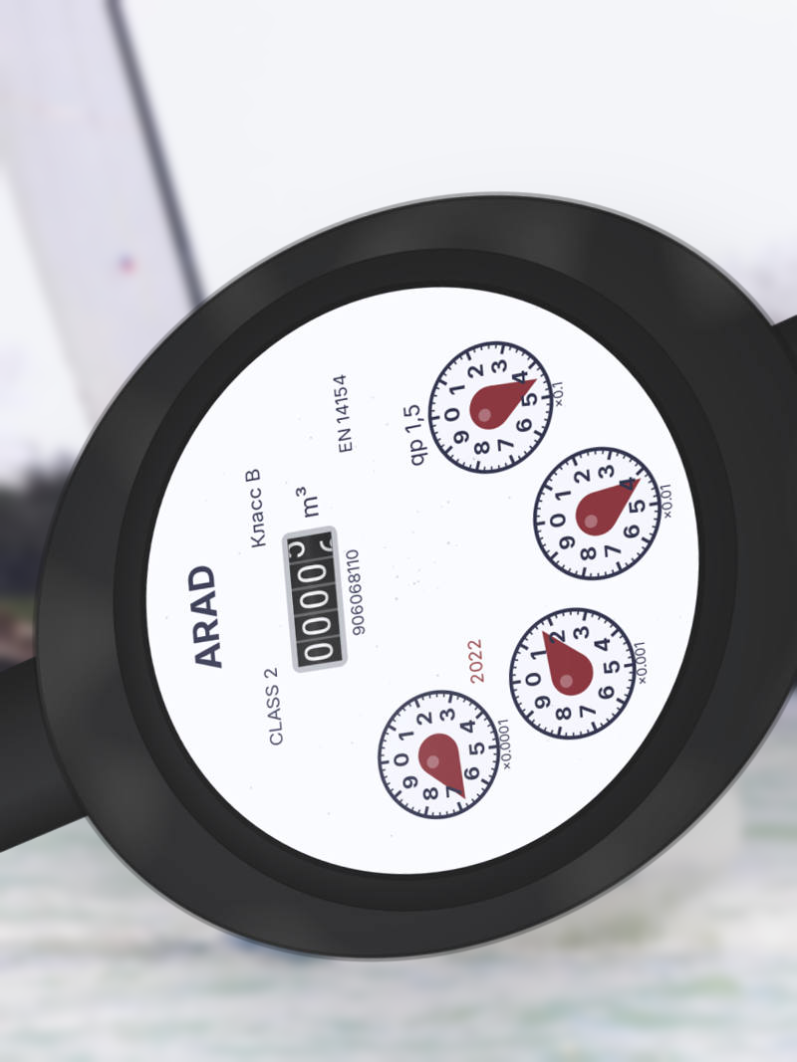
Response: 5.4416m³
